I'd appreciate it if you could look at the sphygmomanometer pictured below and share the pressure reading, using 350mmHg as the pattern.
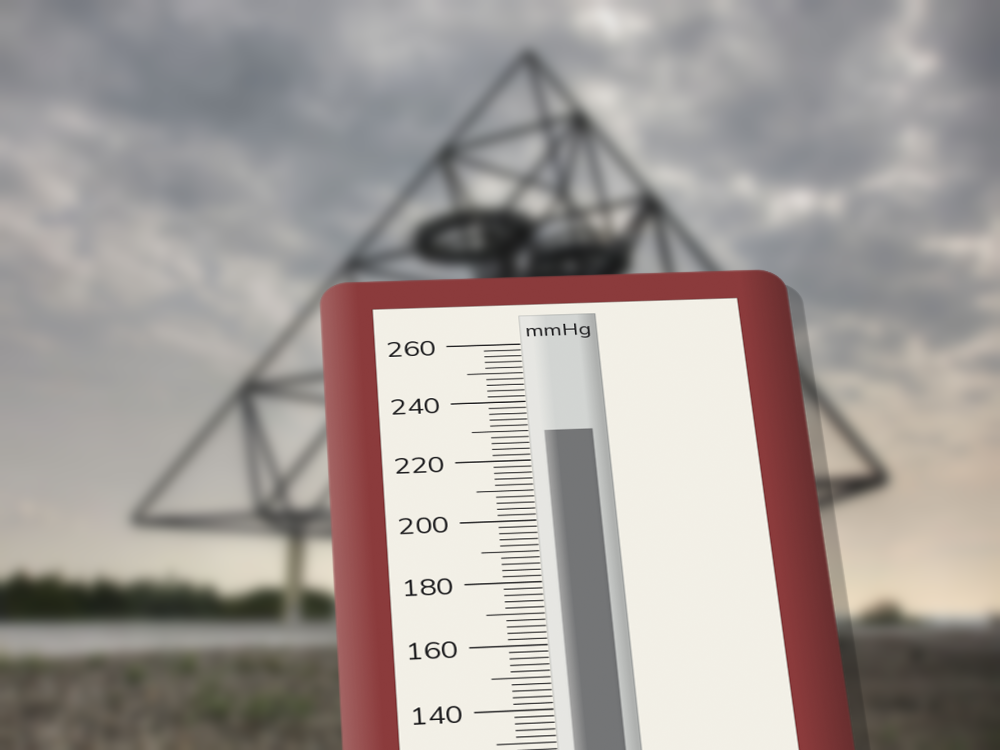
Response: 230mmHg
